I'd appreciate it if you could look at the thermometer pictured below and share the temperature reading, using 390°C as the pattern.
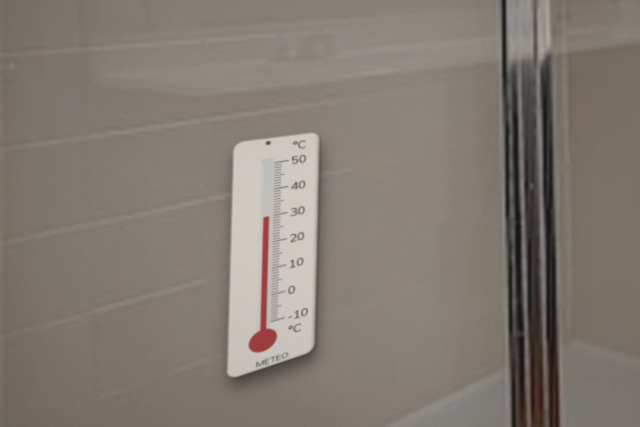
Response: 30°C
